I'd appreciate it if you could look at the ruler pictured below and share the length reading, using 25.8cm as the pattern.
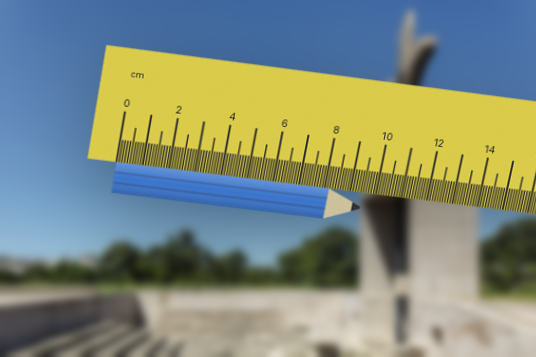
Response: 9.5cm
